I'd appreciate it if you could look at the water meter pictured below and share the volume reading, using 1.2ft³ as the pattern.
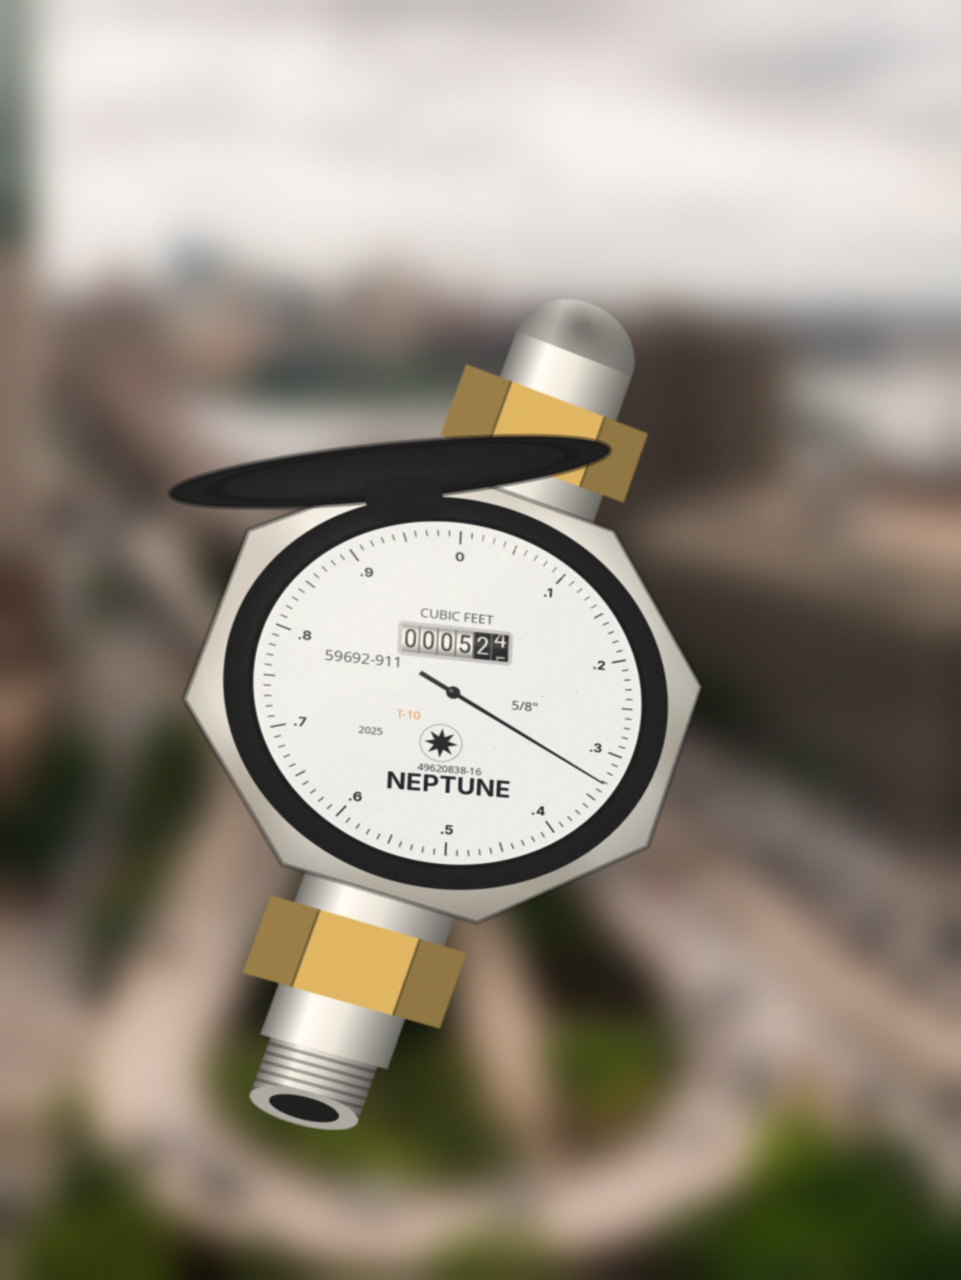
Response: 524.33ft³
